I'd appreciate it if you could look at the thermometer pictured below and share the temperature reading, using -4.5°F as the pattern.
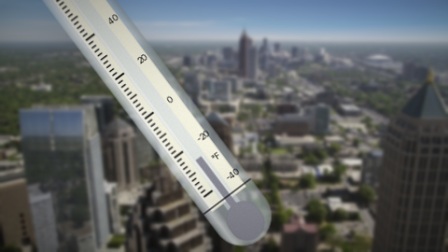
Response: -26°F
